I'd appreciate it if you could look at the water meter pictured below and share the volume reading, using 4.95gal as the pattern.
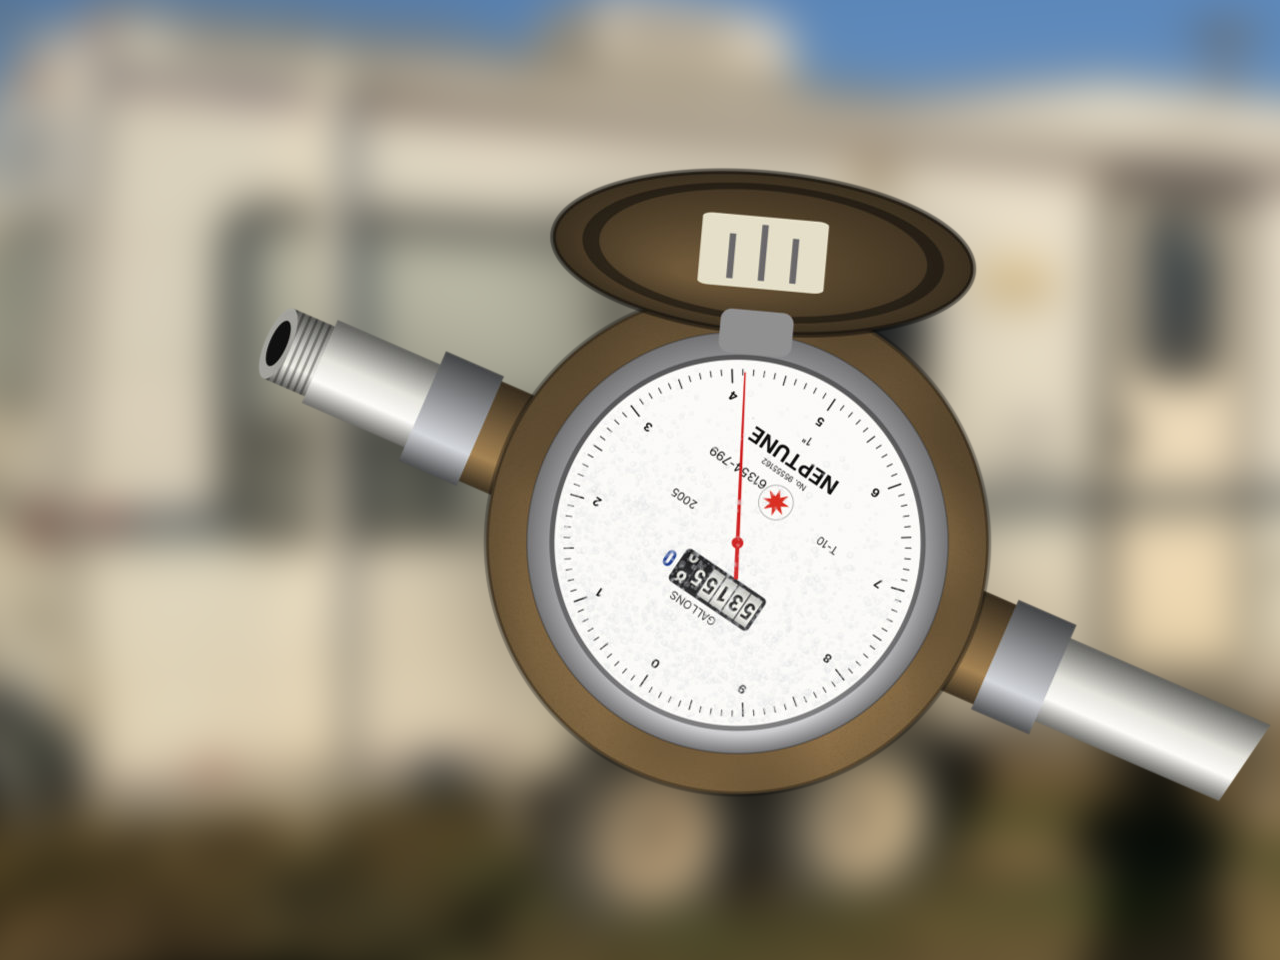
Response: 5315584.1gal
